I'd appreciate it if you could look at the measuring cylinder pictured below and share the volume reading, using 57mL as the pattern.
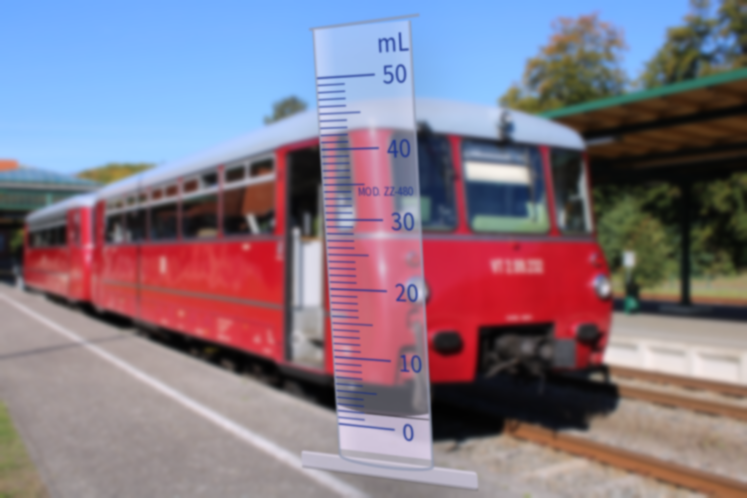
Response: 2mL
